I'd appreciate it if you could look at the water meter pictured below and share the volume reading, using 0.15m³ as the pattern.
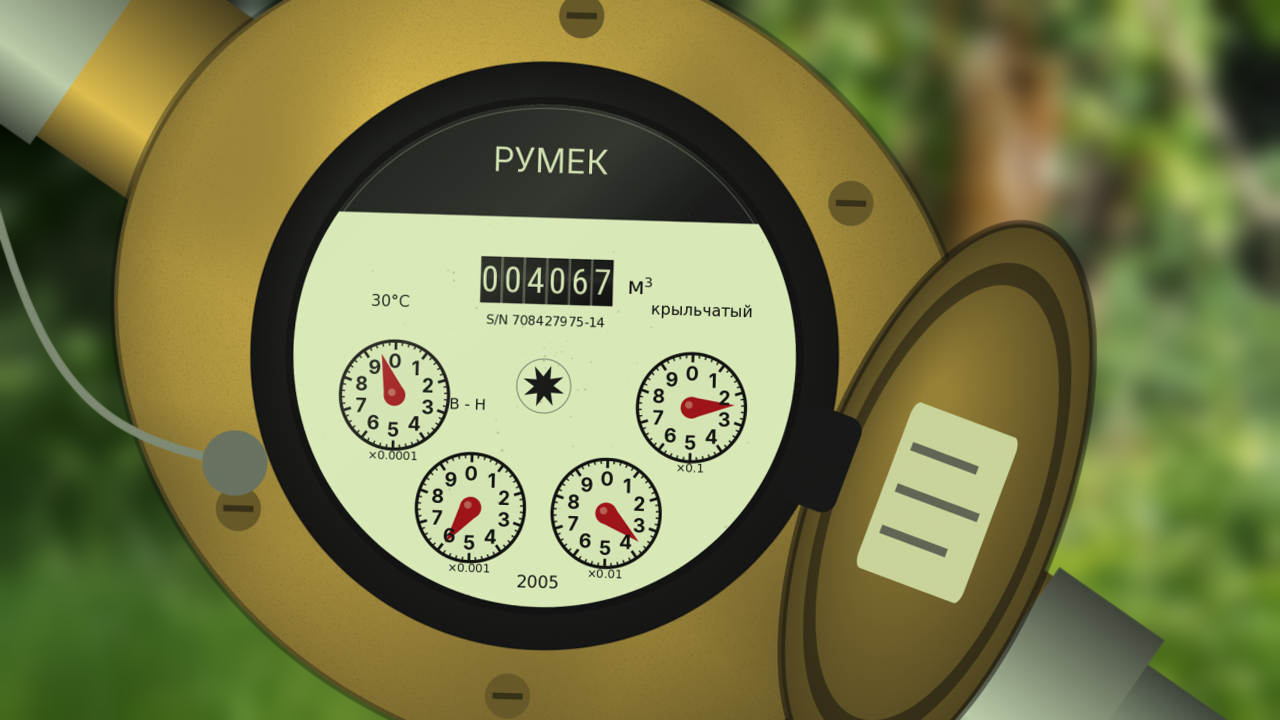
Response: 4067.2359m³
